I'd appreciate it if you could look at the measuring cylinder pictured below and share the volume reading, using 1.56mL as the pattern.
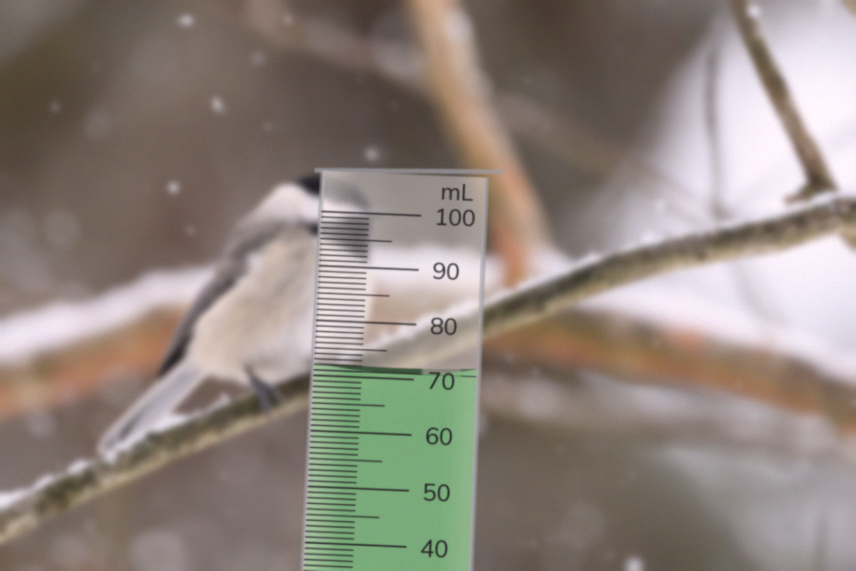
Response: 71mL
